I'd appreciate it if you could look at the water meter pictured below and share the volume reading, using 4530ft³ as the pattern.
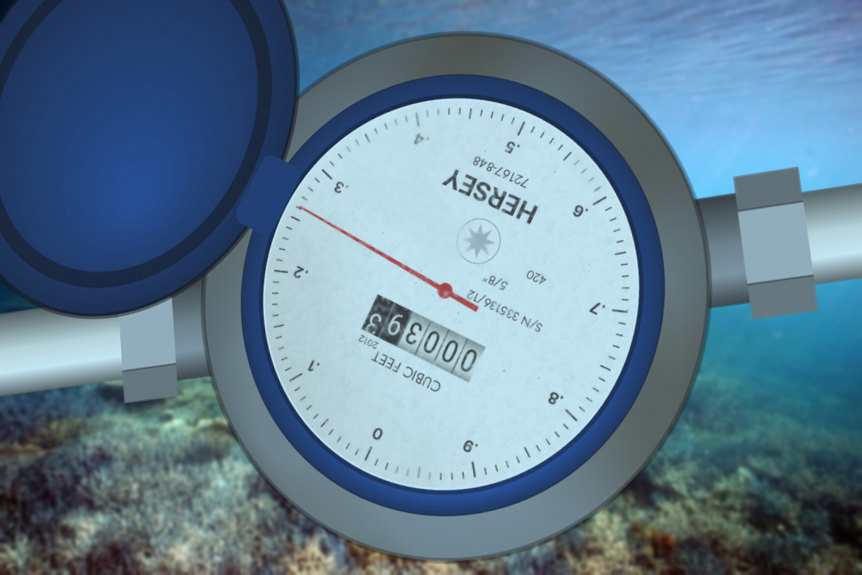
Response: 393.26ft³
